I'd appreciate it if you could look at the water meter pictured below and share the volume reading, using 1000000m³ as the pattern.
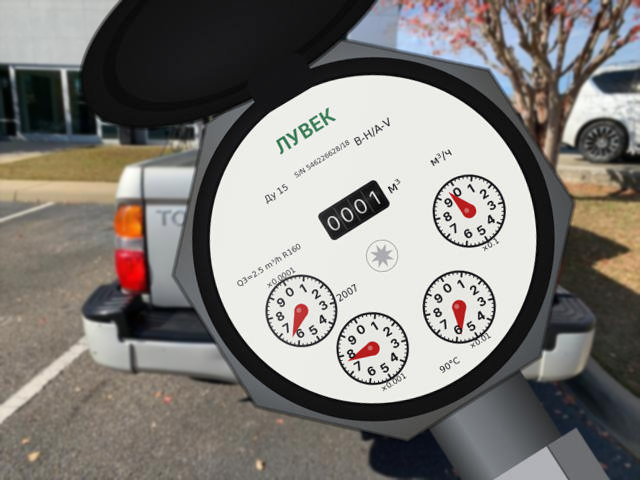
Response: 0.9576m³
